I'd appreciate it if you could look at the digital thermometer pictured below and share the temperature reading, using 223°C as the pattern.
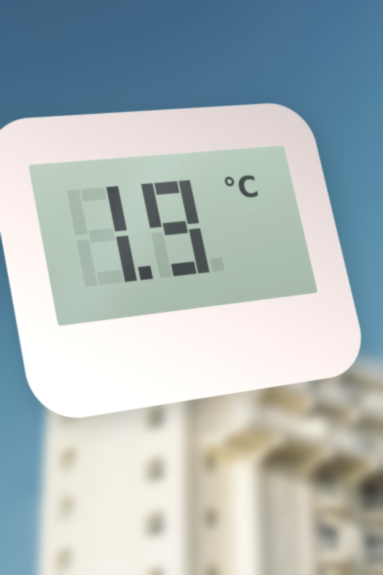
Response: 1.9°C
